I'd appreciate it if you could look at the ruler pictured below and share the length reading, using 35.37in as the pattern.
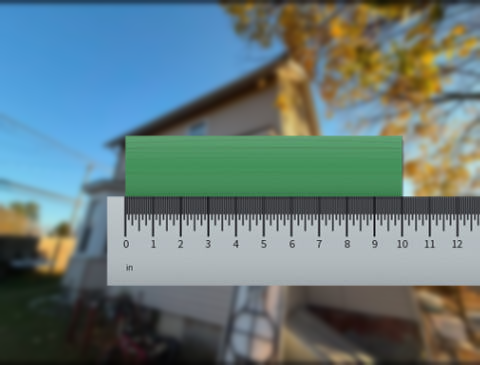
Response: 10in
